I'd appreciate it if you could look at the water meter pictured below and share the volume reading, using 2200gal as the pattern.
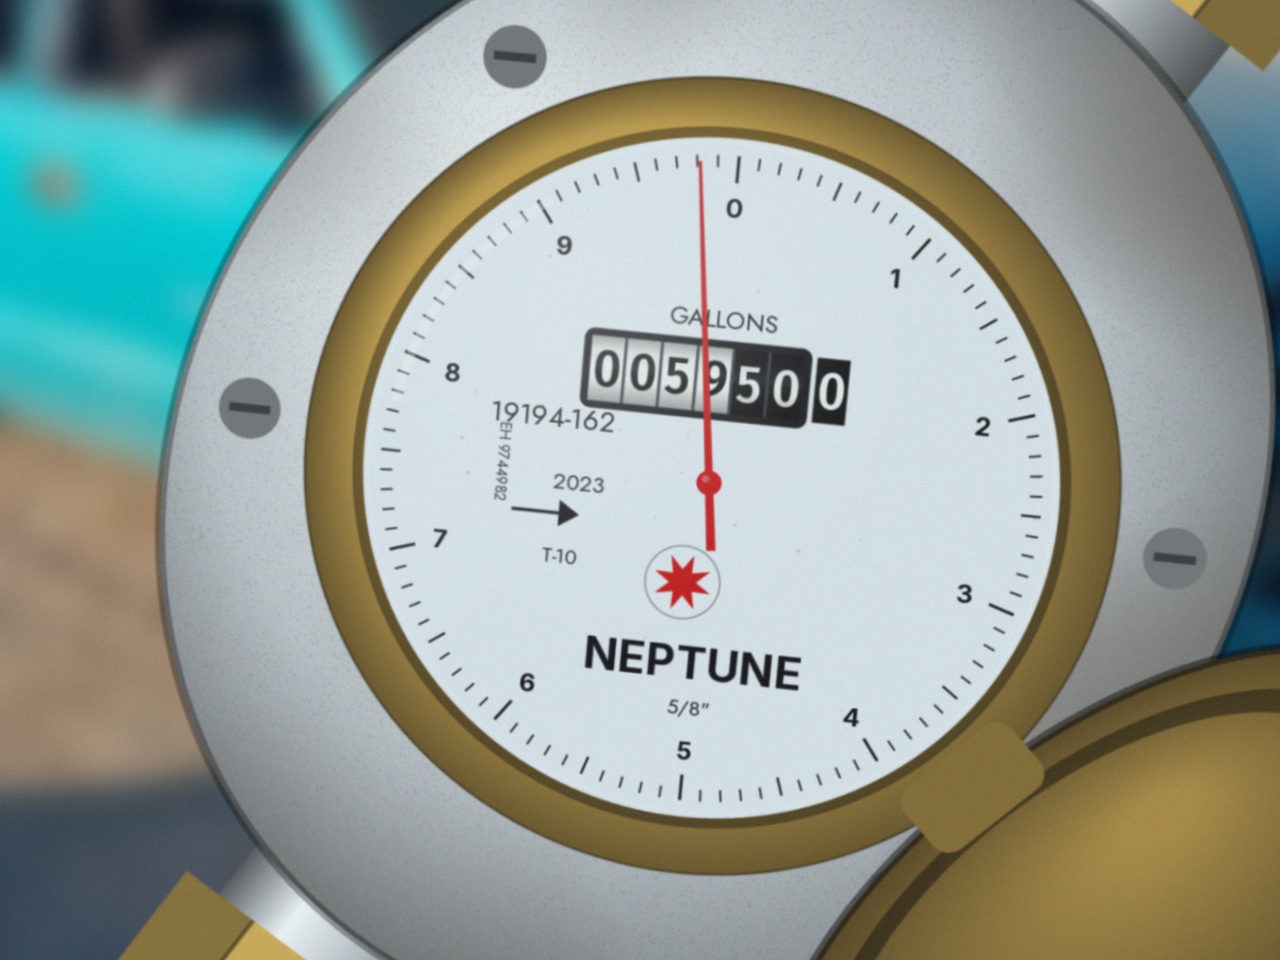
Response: 59499.8gal
